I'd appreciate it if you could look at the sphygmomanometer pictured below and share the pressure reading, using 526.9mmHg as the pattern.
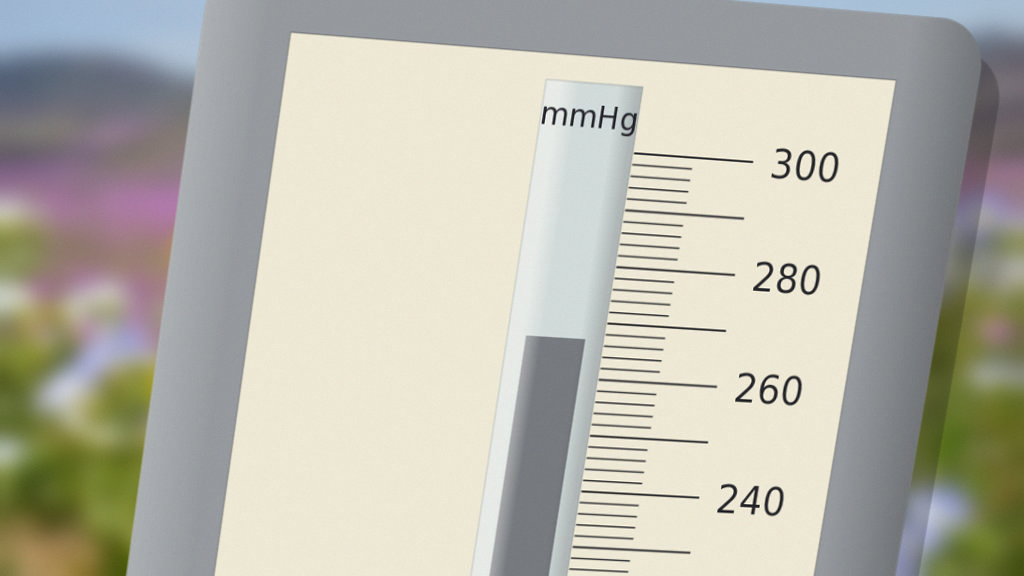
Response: 267mmHg
